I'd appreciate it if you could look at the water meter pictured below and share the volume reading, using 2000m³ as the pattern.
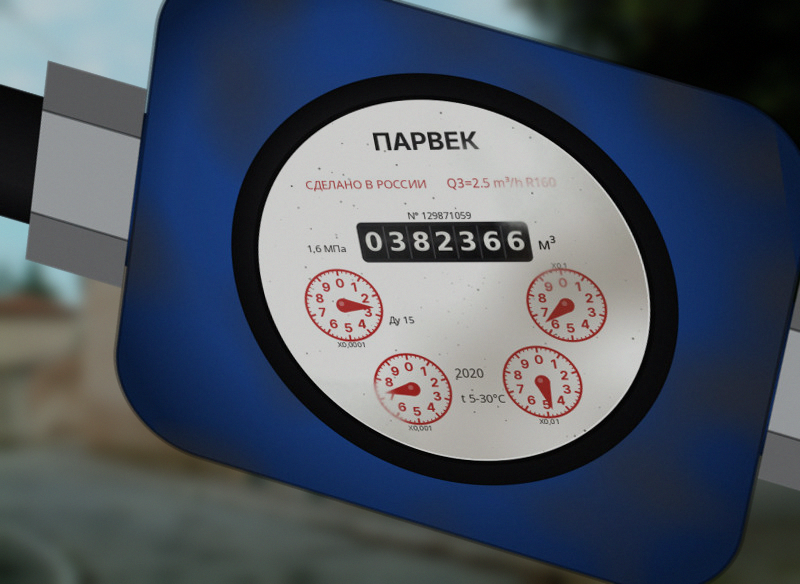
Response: 382366.6472m³
